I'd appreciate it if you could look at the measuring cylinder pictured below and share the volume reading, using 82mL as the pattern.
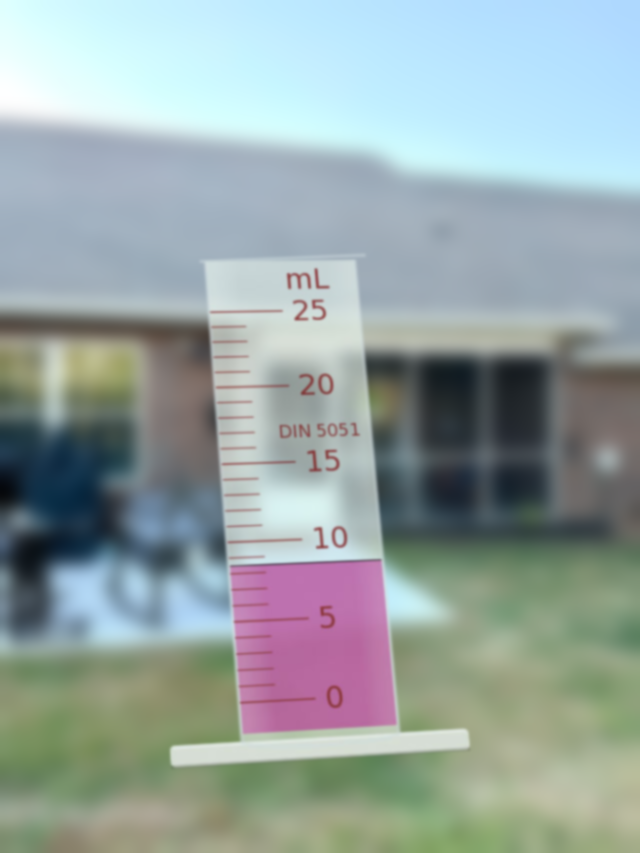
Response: 8.5mL
